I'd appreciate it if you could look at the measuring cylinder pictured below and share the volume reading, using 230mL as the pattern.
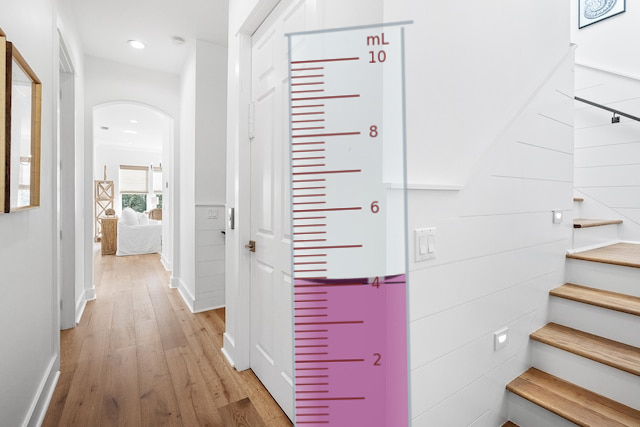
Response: 4mL
